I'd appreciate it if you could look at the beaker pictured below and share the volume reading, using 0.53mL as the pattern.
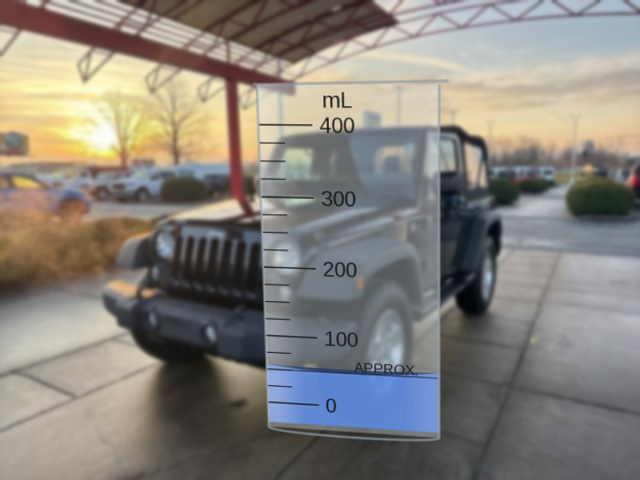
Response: 50mL
